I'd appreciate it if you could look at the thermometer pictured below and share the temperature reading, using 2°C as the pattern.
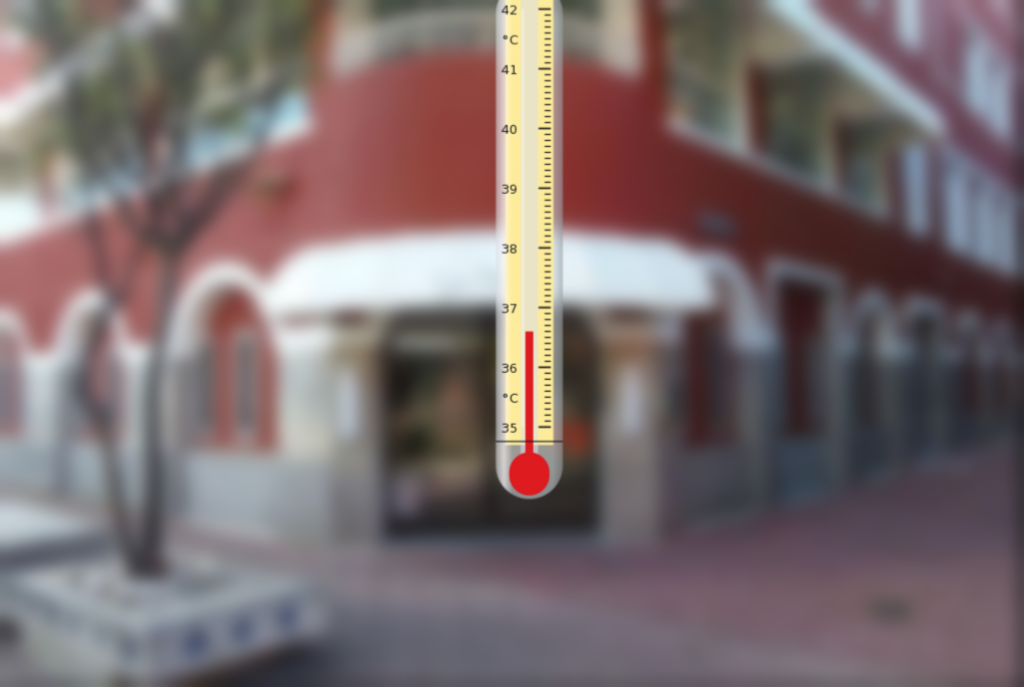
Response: 36.6°C
